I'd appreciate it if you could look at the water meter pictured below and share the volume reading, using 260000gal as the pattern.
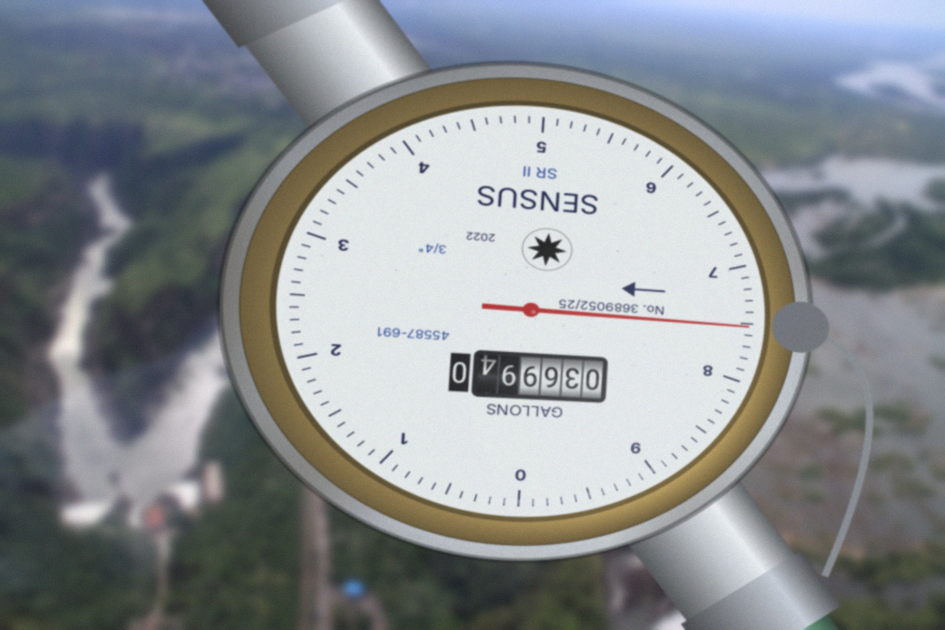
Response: 369937.5gal
